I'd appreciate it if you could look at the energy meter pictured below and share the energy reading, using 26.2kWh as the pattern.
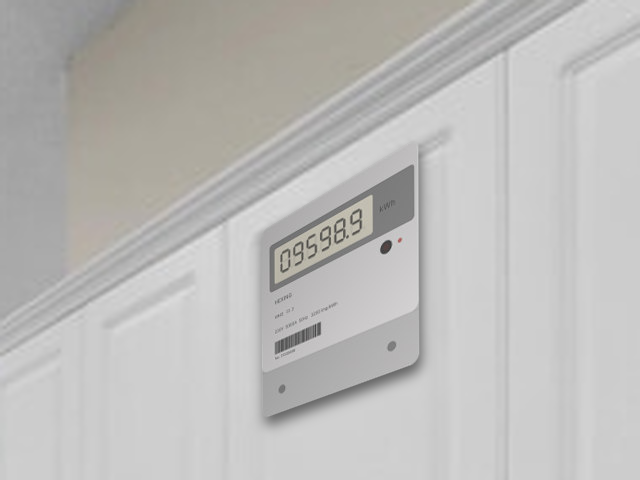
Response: 9598.9kWh
